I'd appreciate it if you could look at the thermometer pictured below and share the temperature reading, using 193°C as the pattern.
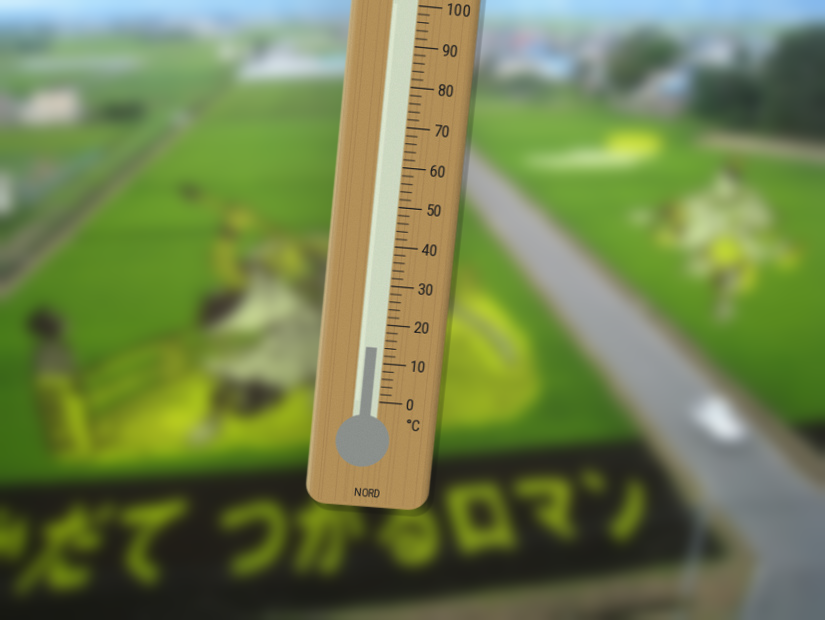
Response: 14°C
